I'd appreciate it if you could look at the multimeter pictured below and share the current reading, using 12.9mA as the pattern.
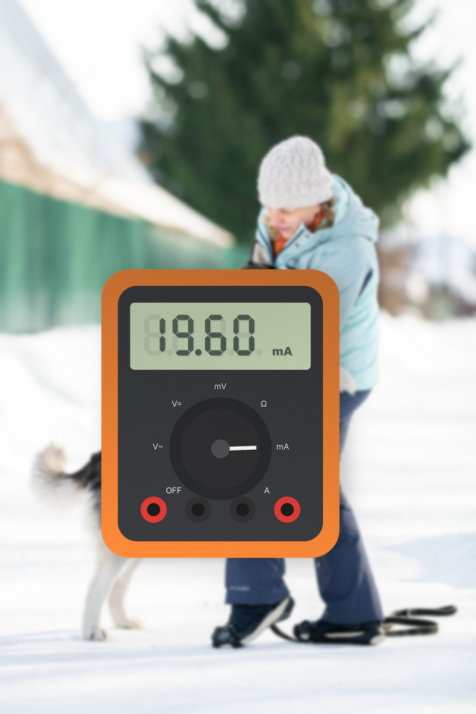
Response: 19.60mA
